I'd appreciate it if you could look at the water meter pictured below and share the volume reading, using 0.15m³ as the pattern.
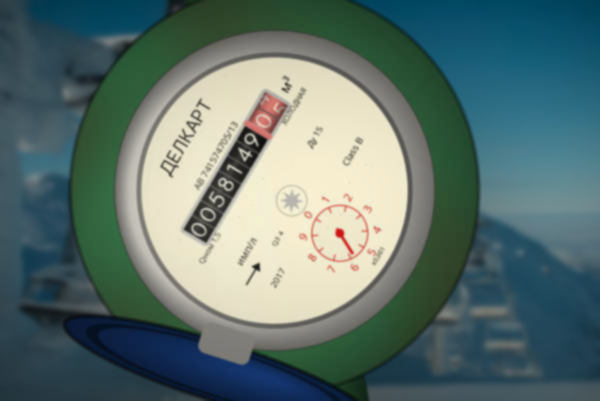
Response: 58149.045m³
